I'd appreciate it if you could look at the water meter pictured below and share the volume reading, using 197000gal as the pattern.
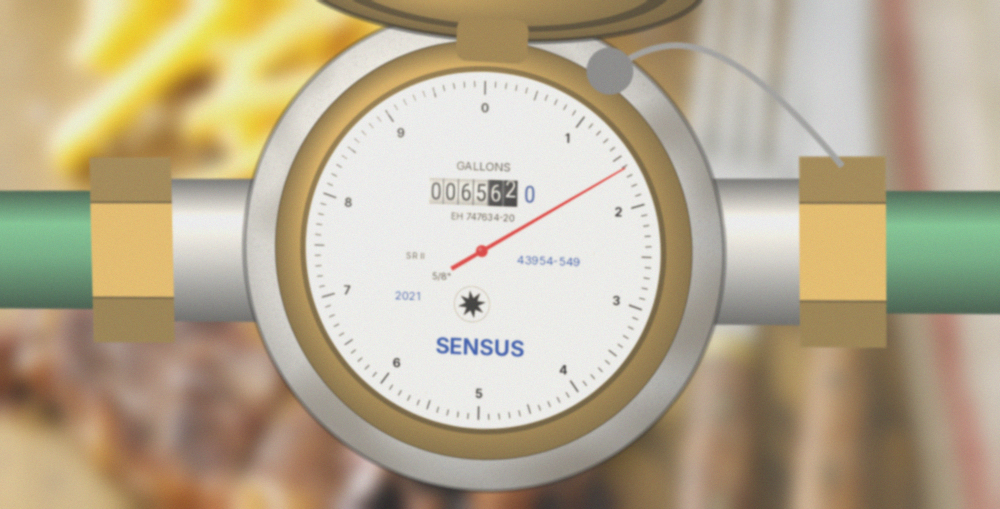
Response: 65621.6gal
